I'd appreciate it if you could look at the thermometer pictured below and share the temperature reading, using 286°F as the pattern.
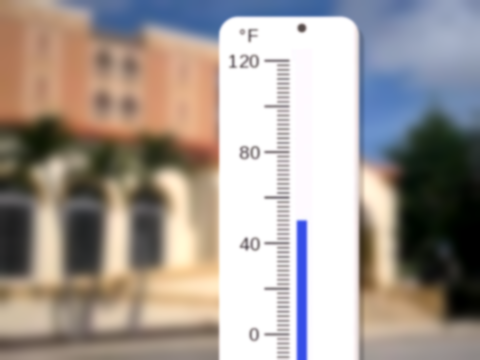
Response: 50°F
